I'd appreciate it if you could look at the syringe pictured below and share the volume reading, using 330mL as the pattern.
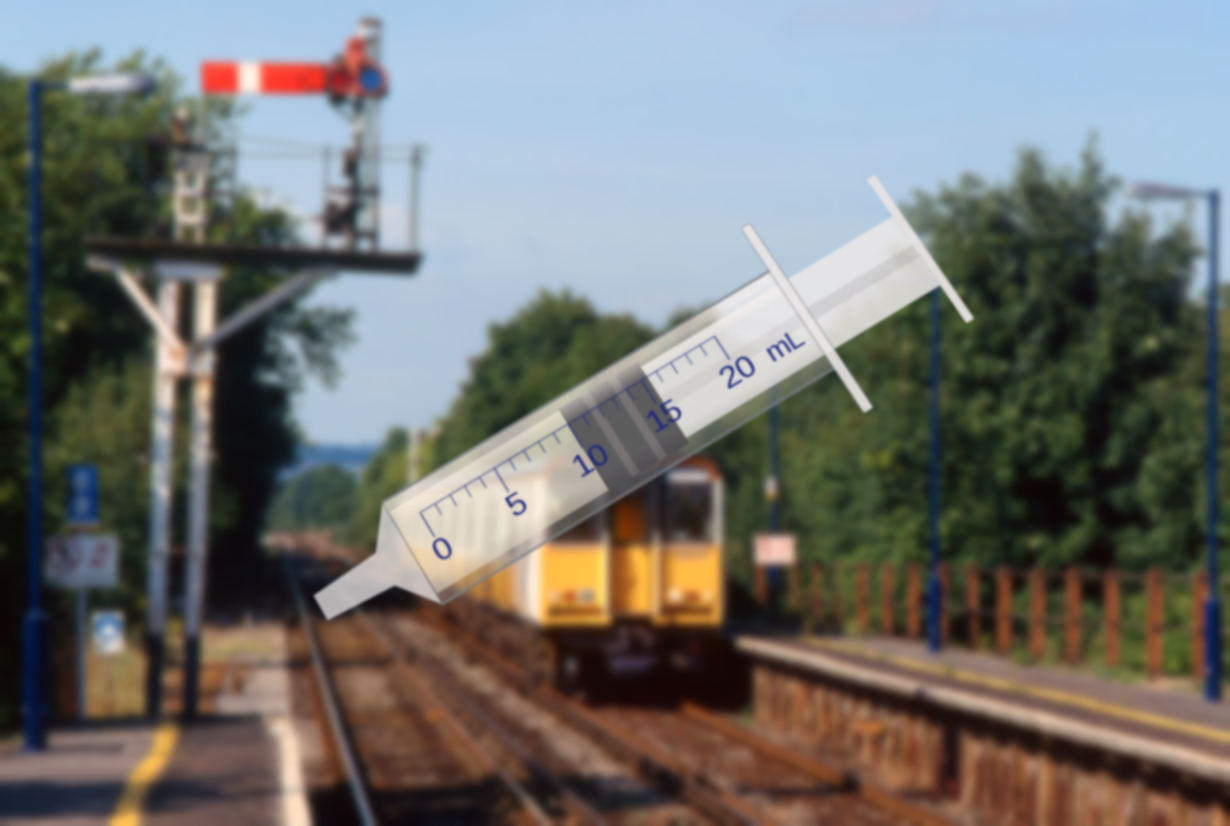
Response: 10mL
